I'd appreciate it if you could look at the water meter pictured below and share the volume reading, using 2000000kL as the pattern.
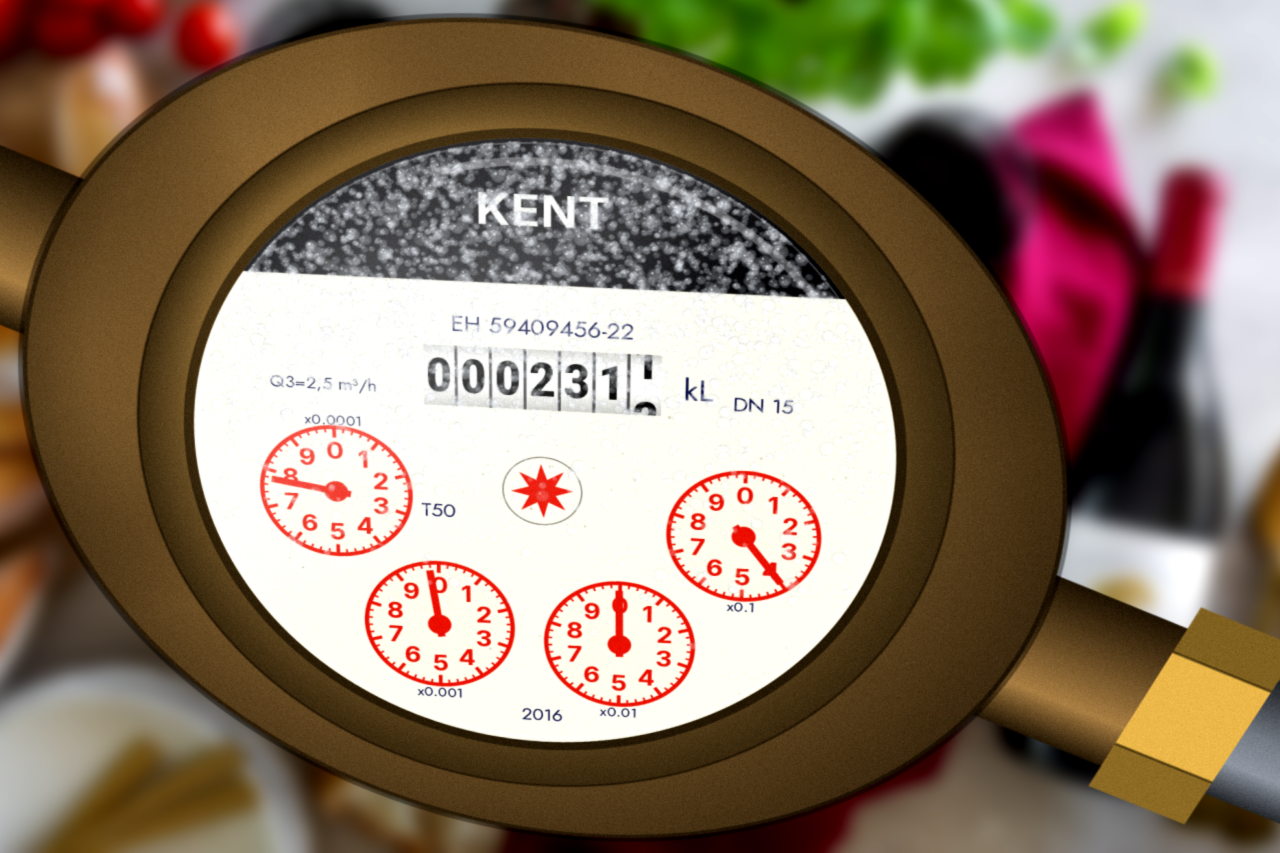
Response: 2311.3997kL
